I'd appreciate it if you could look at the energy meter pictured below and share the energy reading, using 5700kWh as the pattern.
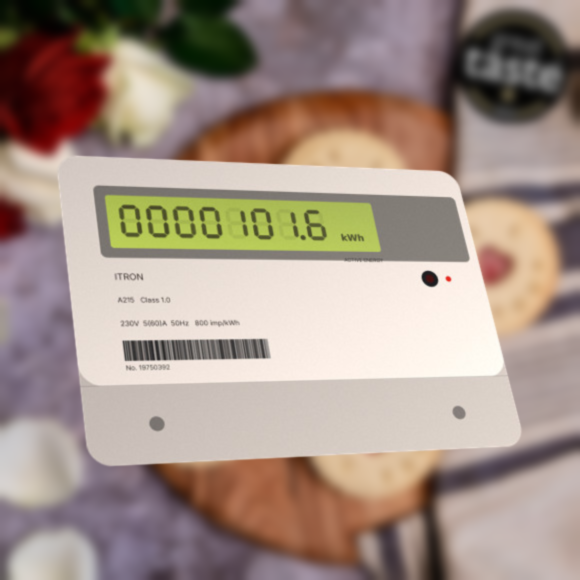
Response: 101.6kWh
